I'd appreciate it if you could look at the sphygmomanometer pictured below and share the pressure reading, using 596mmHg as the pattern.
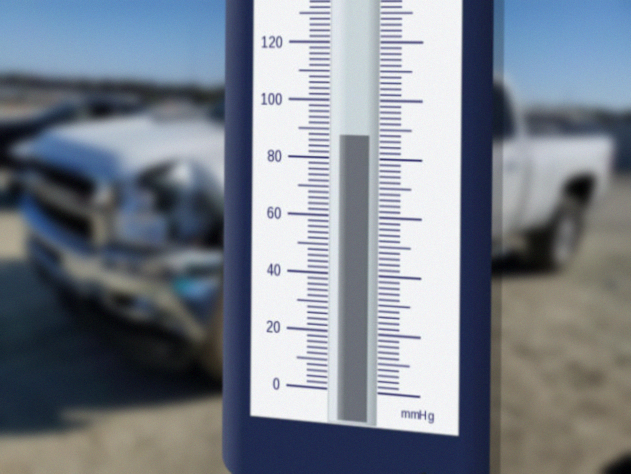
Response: 88mmHg
